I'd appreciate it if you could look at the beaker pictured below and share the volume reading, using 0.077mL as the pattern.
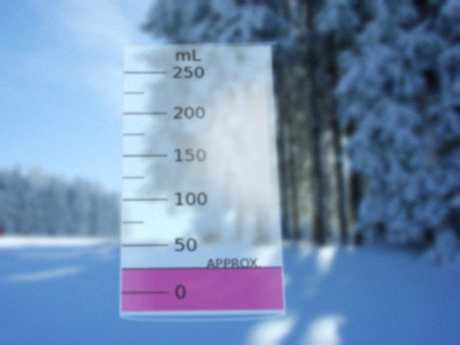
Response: 25mL
